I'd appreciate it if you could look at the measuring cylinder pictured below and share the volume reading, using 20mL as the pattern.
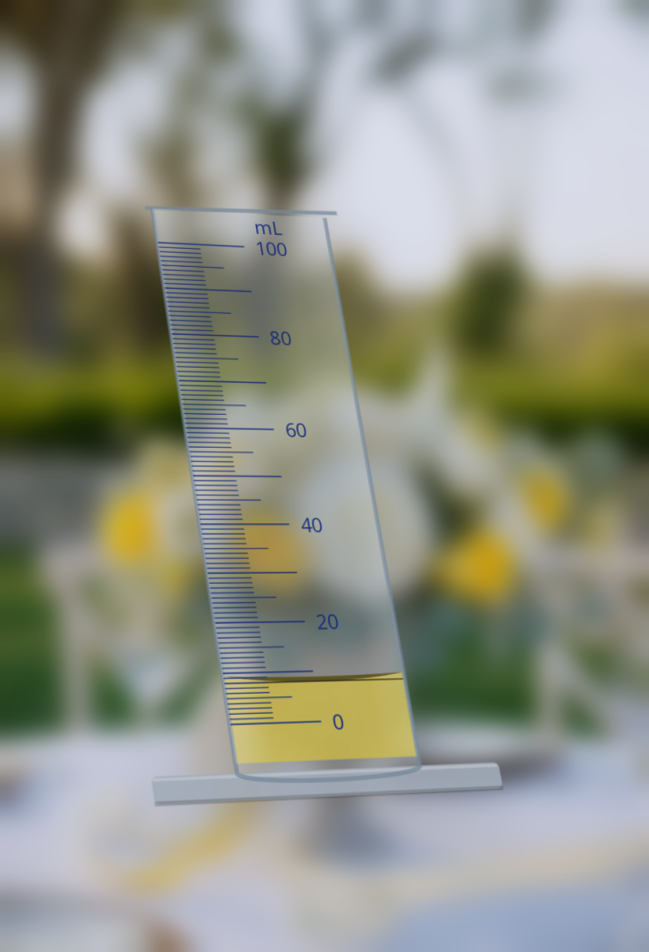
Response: 8mL
